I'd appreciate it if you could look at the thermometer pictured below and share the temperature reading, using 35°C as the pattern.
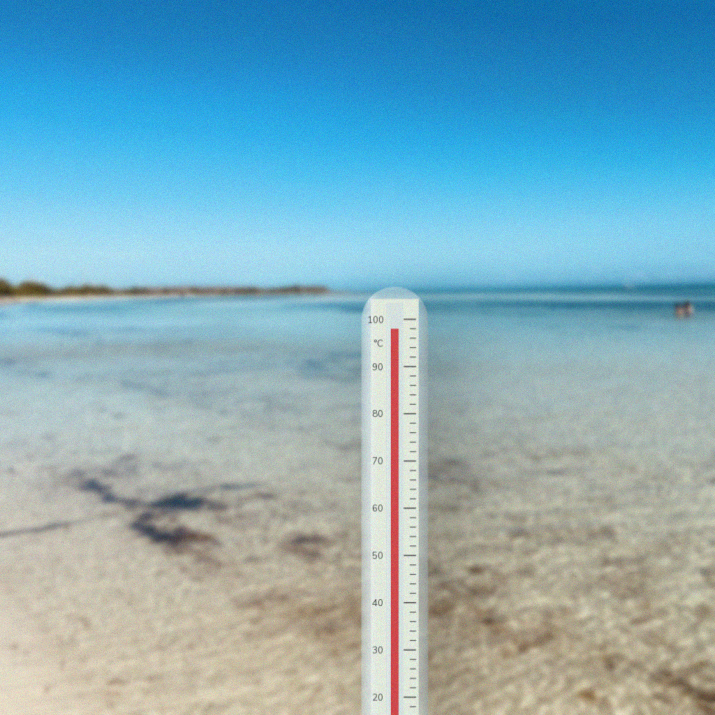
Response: 98°C
